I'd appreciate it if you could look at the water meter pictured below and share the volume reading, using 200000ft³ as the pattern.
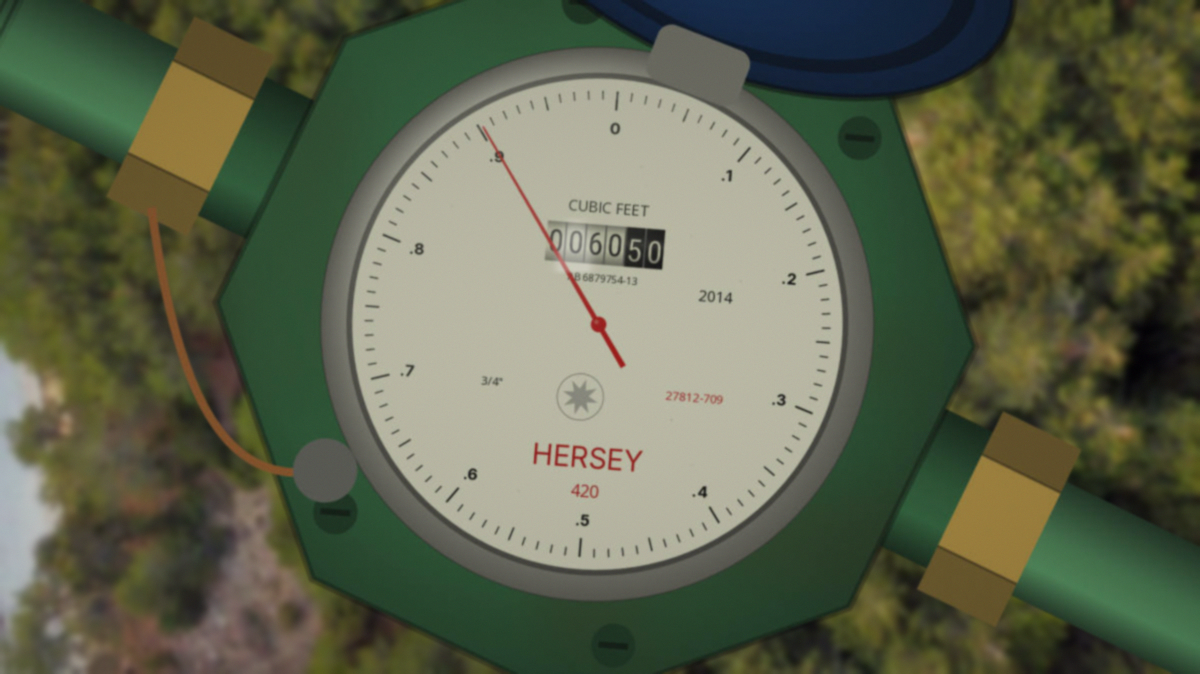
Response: 6049.90ft³
